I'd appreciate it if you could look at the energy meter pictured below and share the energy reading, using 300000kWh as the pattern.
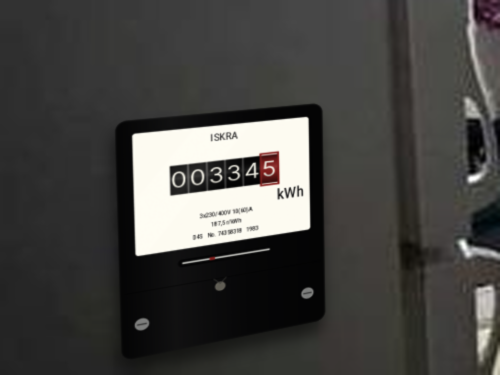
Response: 334.5kWh
